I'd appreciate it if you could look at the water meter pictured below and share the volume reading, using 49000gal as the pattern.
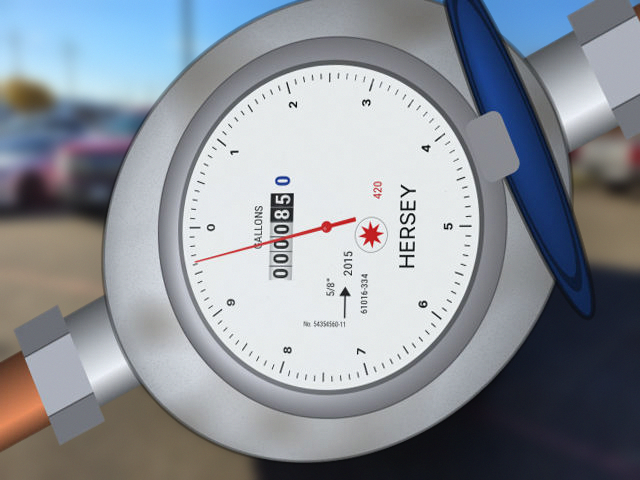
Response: 849.6gal
